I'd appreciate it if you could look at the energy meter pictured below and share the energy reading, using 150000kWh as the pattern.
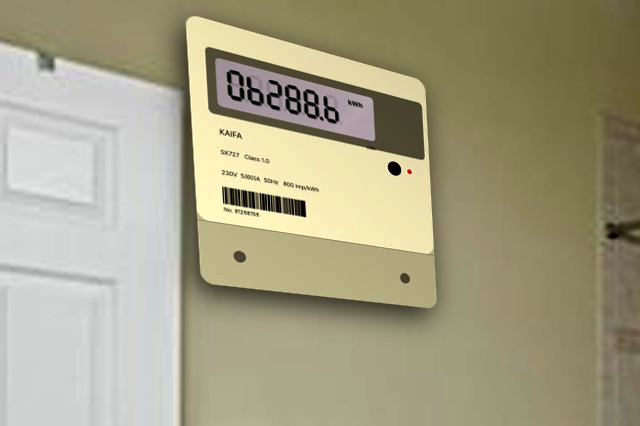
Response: 6288.6kWh
